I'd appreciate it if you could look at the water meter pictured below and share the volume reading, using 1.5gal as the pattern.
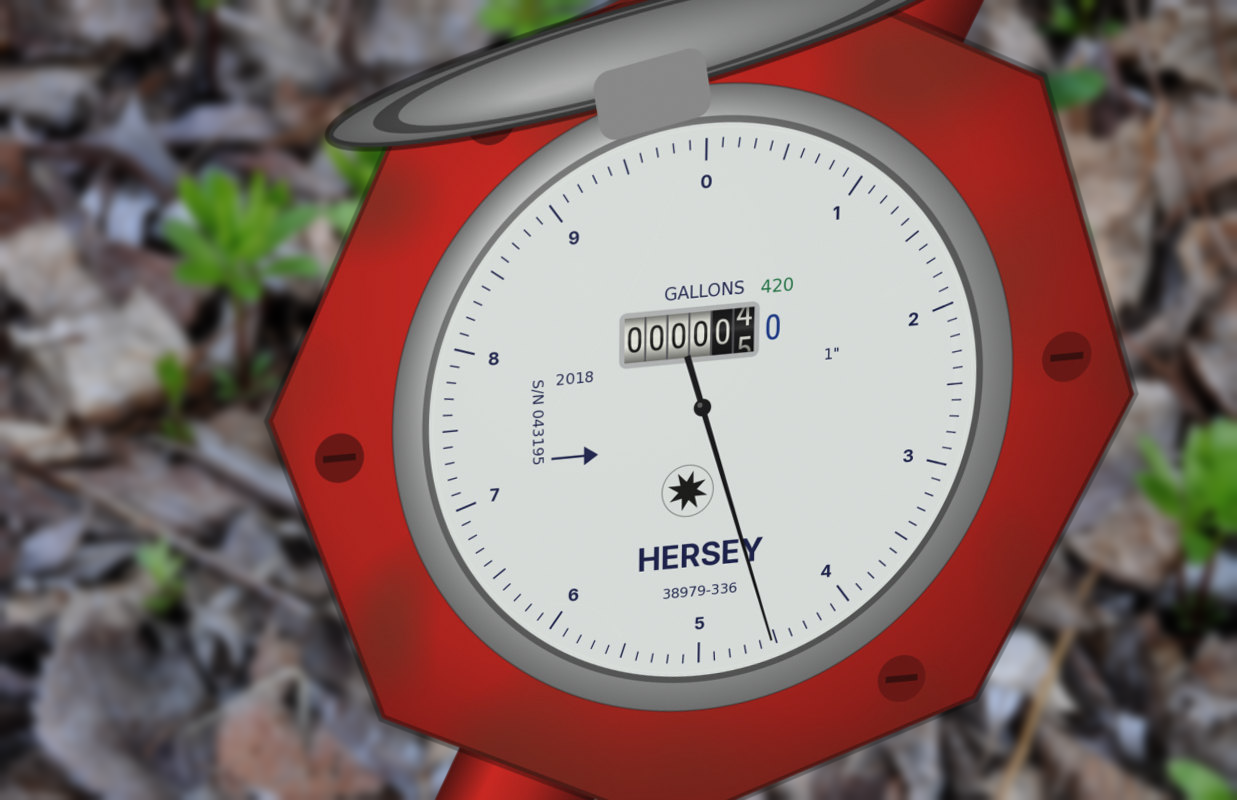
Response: 44.5gal
